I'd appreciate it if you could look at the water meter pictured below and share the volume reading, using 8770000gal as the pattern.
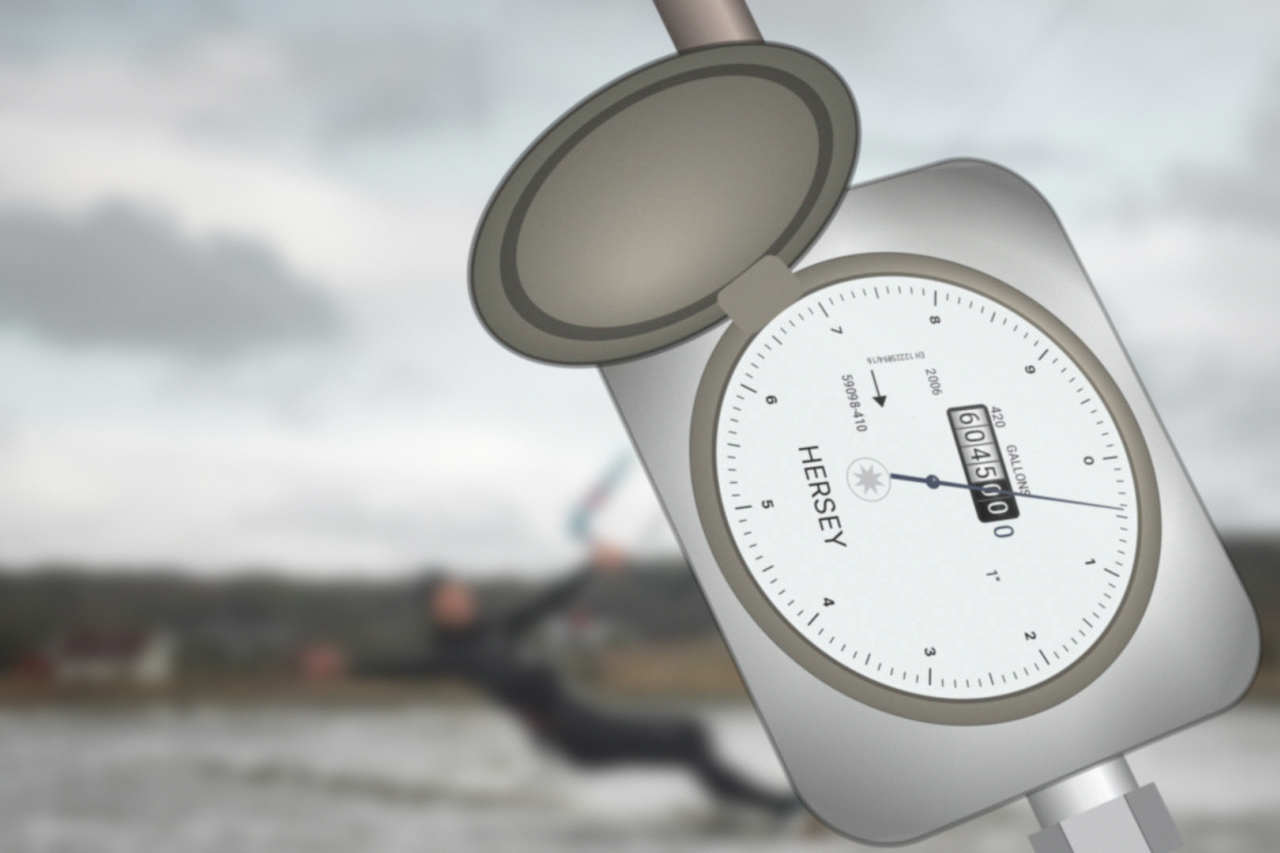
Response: 6045000.4gal
